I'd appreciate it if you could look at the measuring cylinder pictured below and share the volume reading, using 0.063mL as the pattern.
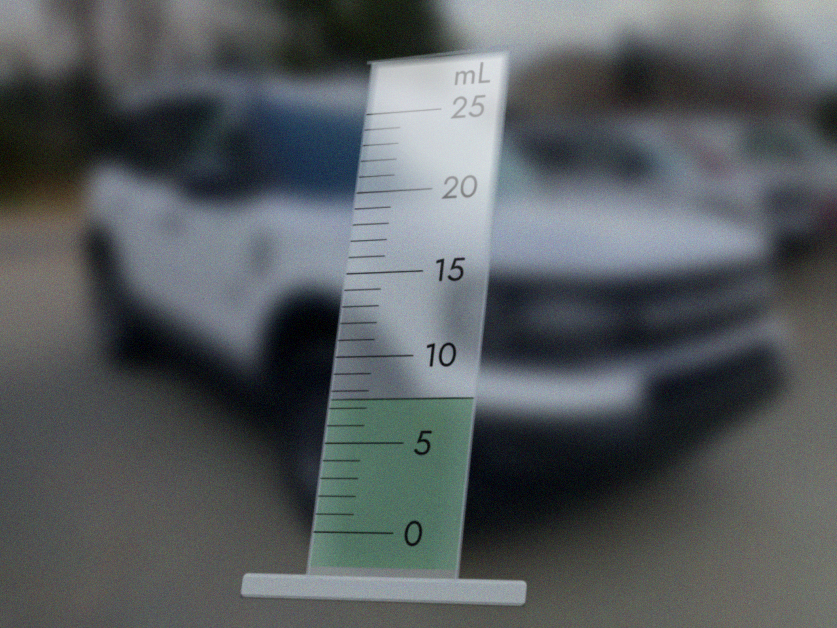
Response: 7.5mL
